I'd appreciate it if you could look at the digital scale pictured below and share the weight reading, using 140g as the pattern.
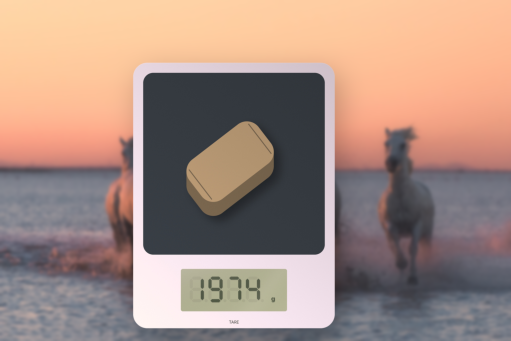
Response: 1974g
